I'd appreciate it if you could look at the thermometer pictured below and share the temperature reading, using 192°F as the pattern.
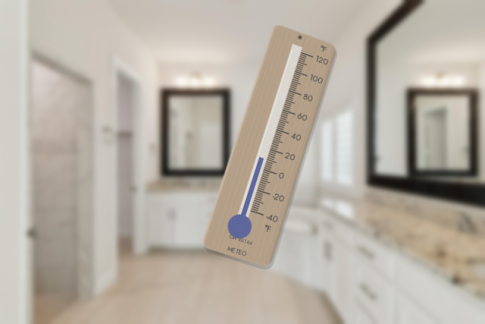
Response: 10°F
